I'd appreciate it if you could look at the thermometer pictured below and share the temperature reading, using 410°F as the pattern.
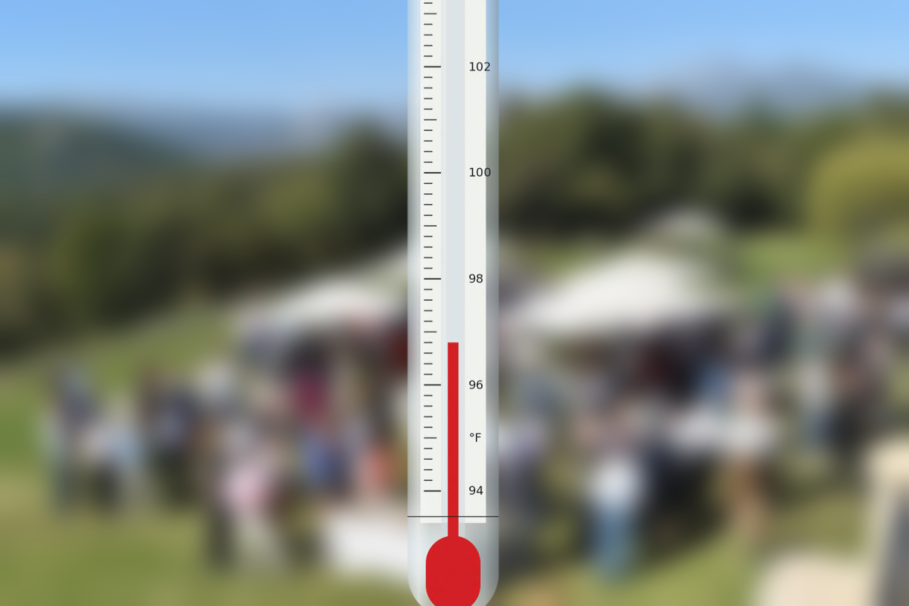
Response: 96.8°F
